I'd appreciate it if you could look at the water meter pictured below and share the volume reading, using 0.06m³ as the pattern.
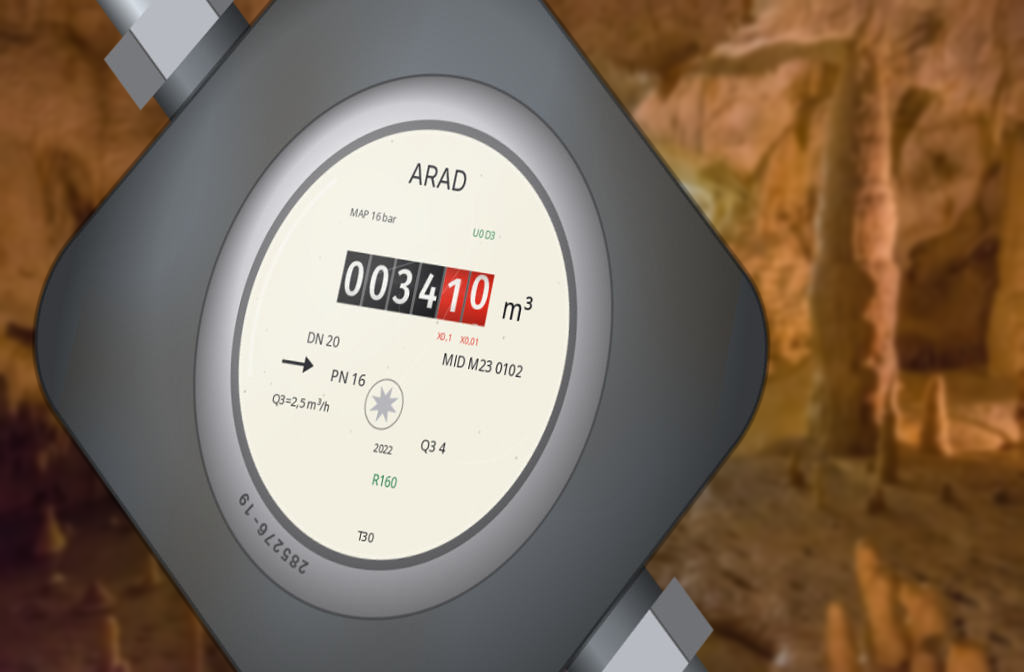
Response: 34.10m³
